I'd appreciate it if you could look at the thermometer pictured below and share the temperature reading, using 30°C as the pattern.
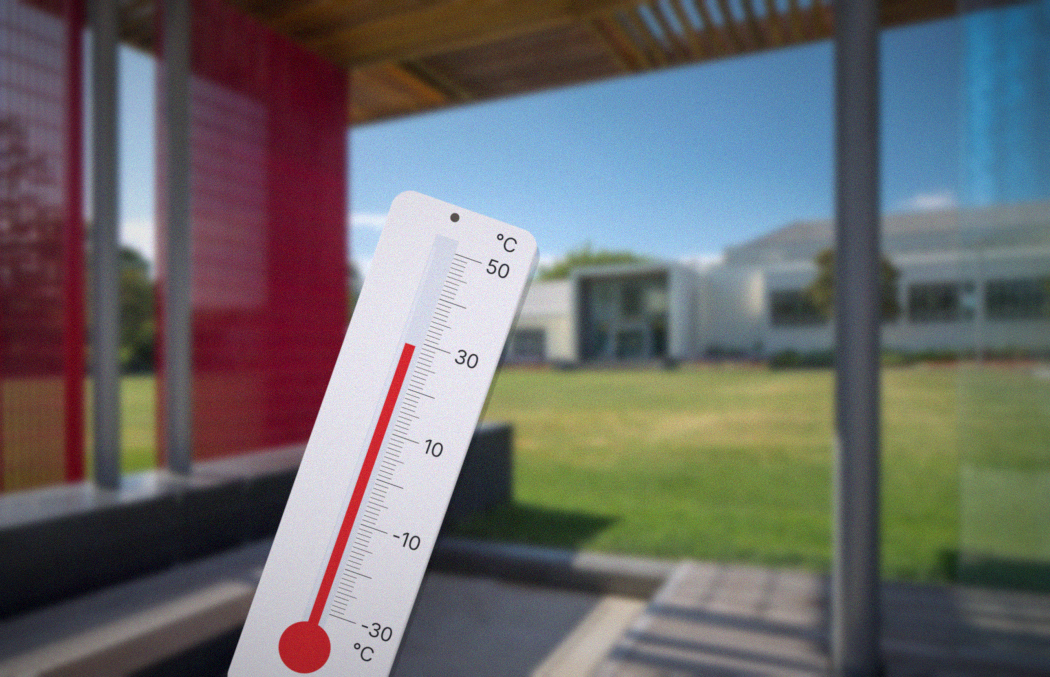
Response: 29°C
